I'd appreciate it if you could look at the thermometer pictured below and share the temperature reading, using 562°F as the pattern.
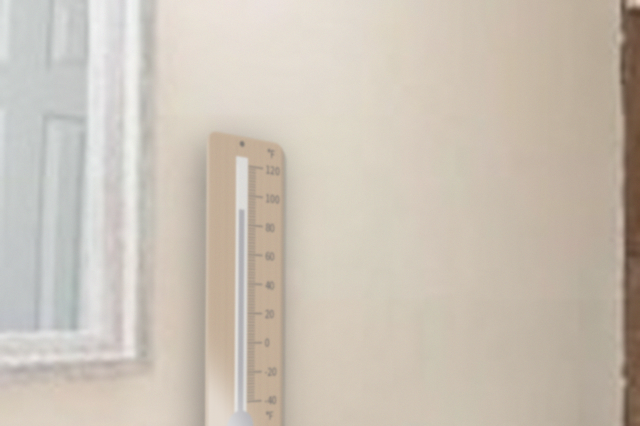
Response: 90°F
